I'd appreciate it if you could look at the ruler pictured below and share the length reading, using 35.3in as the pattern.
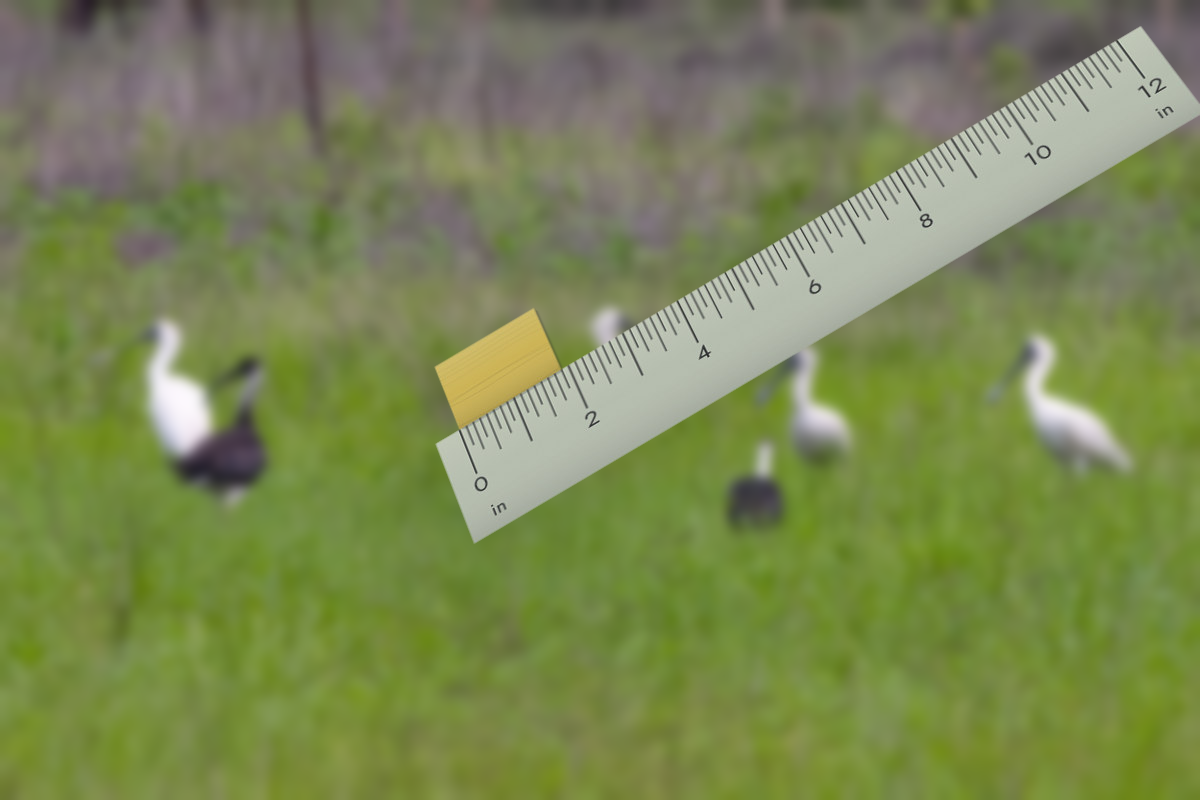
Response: 1.875in
